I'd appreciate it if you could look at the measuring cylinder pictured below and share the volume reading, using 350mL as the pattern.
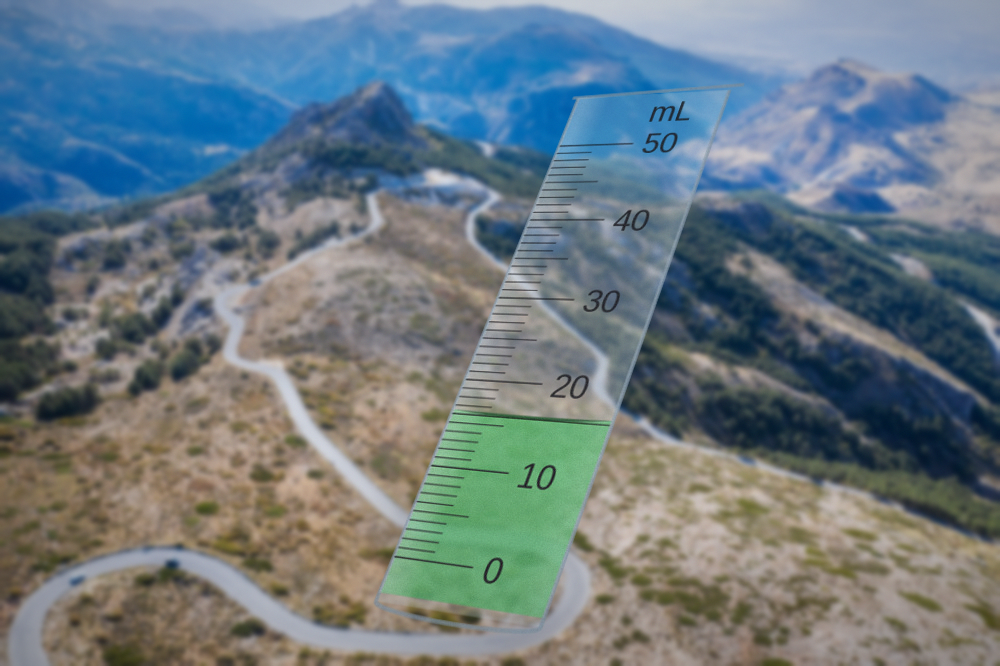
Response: 16mL
